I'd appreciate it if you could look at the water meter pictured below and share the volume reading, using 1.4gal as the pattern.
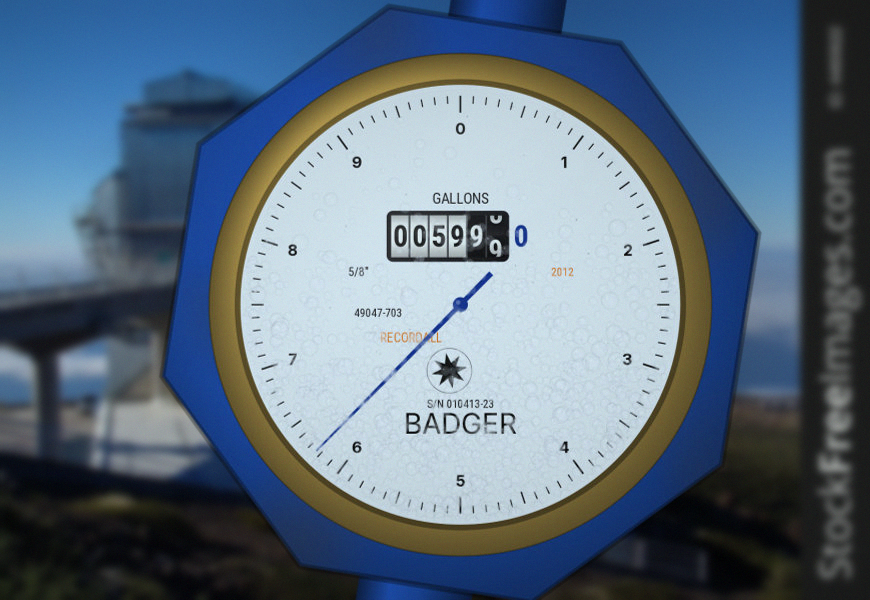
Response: 59986.2gal
